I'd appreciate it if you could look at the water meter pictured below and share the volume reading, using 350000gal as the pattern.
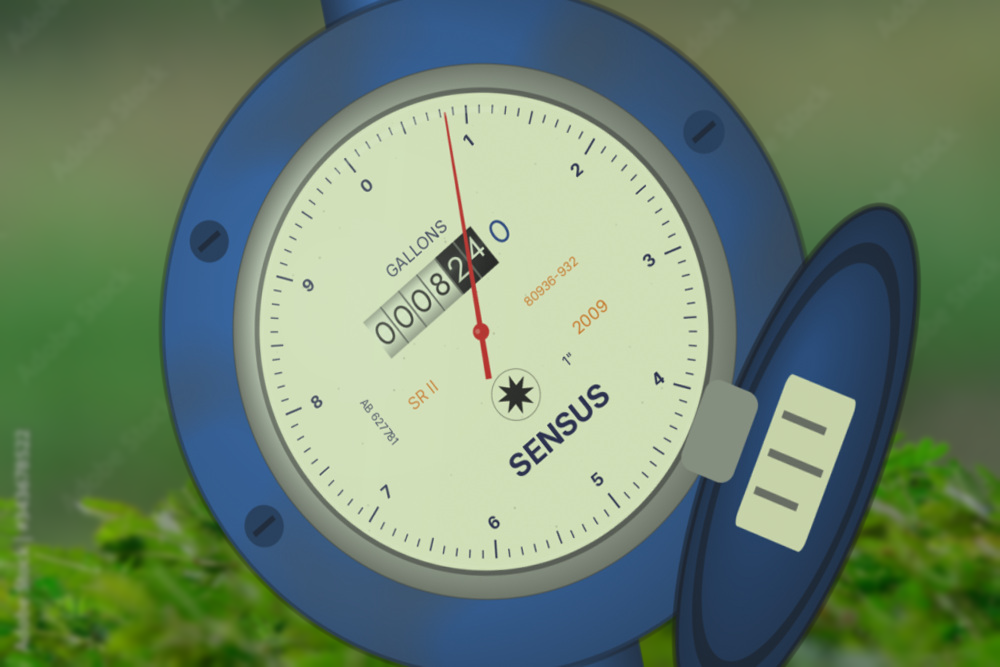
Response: 8240.8gal
